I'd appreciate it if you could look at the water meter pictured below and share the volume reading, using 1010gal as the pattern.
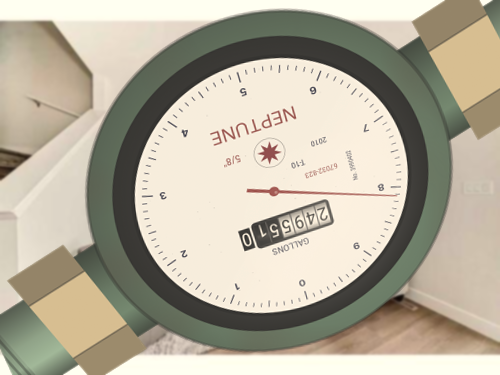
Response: 2495508.1gal
